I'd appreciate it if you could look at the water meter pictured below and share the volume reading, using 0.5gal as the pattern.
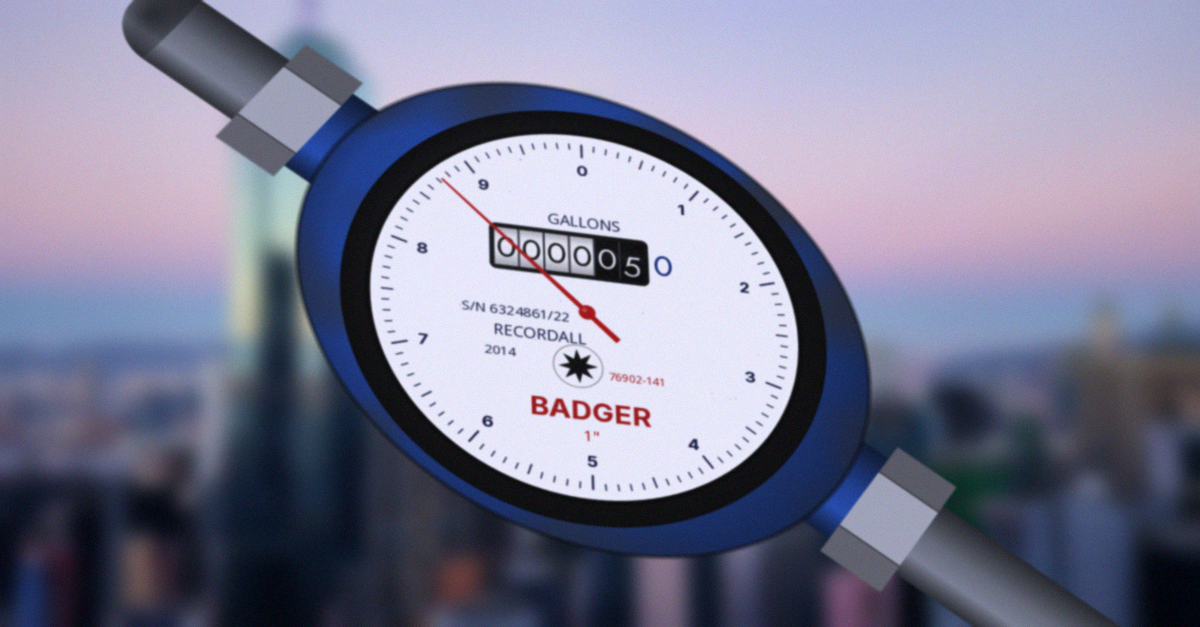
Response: 48.7gal
